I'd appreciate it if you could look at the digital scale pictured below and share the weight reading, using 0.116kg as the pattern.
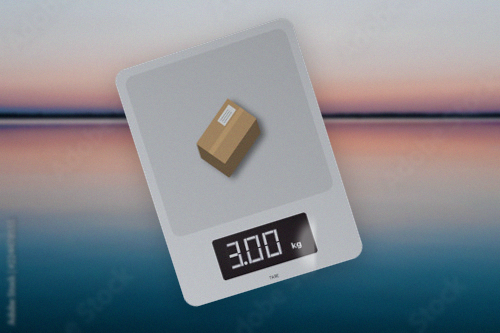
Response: 3.00kg
